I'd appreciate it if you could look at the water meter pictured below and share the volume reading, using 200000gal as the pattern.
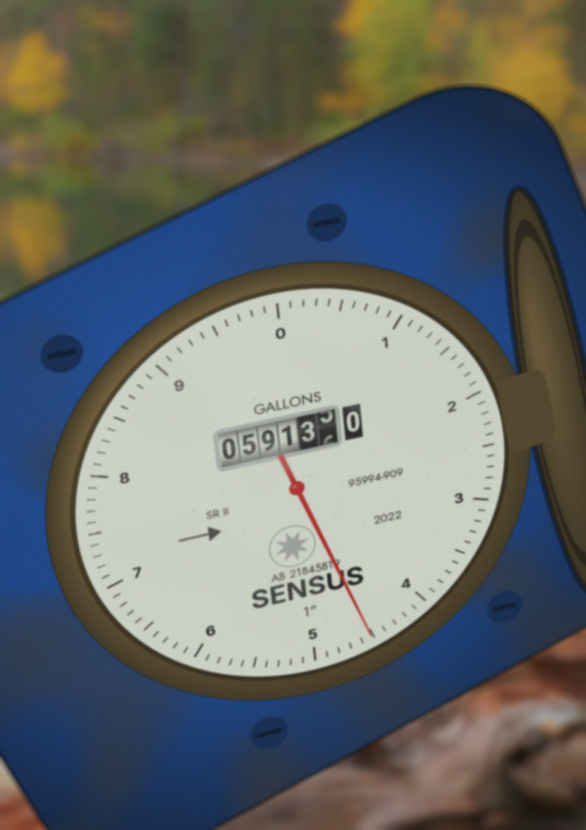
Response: 591354.5gal
